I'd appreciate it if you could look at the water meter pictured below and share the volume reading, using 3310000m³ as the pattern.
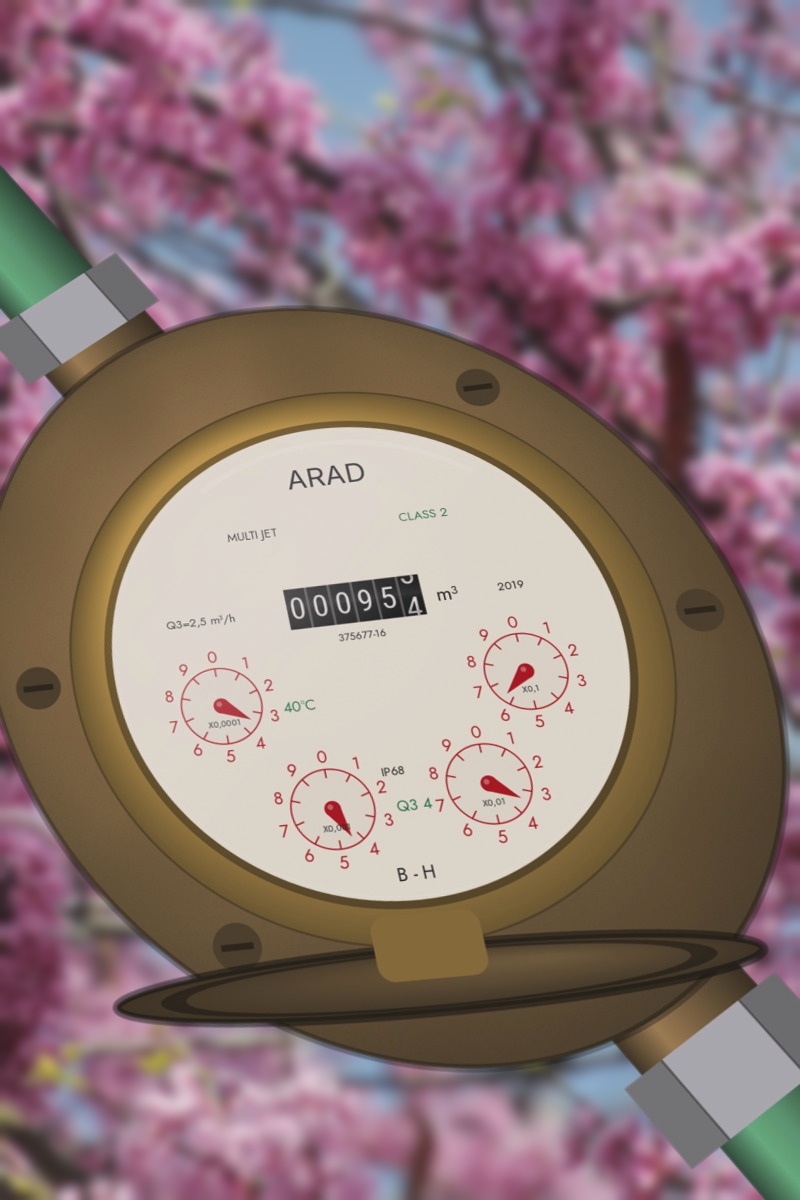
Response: 953.6343m³
